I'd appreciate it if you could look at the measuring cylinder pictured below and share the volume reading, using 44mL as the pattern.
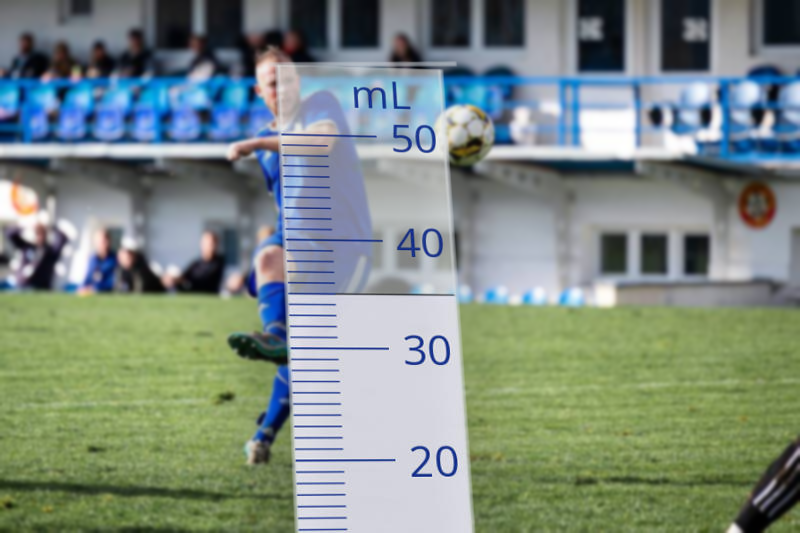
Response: 35mL
